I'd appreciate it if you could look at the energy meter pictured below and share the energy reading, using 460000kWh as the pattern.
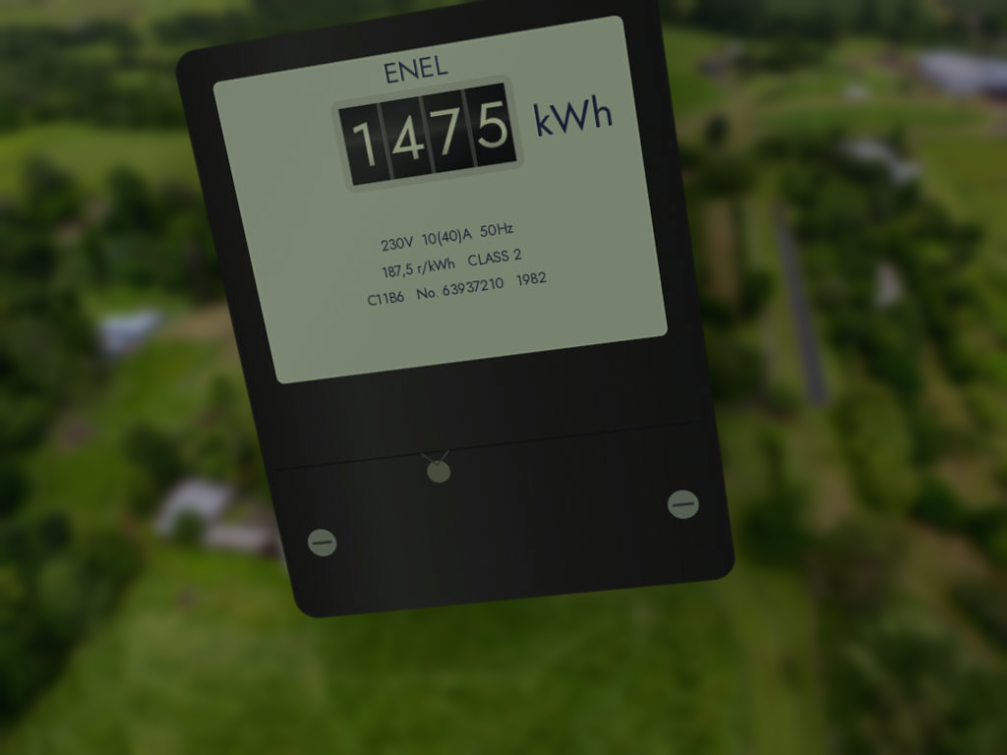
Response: 1475kWh
